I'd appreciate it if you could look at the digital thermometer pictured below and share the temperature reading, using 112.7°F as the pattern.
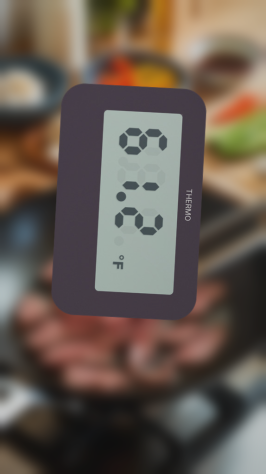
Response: 61.2°F
